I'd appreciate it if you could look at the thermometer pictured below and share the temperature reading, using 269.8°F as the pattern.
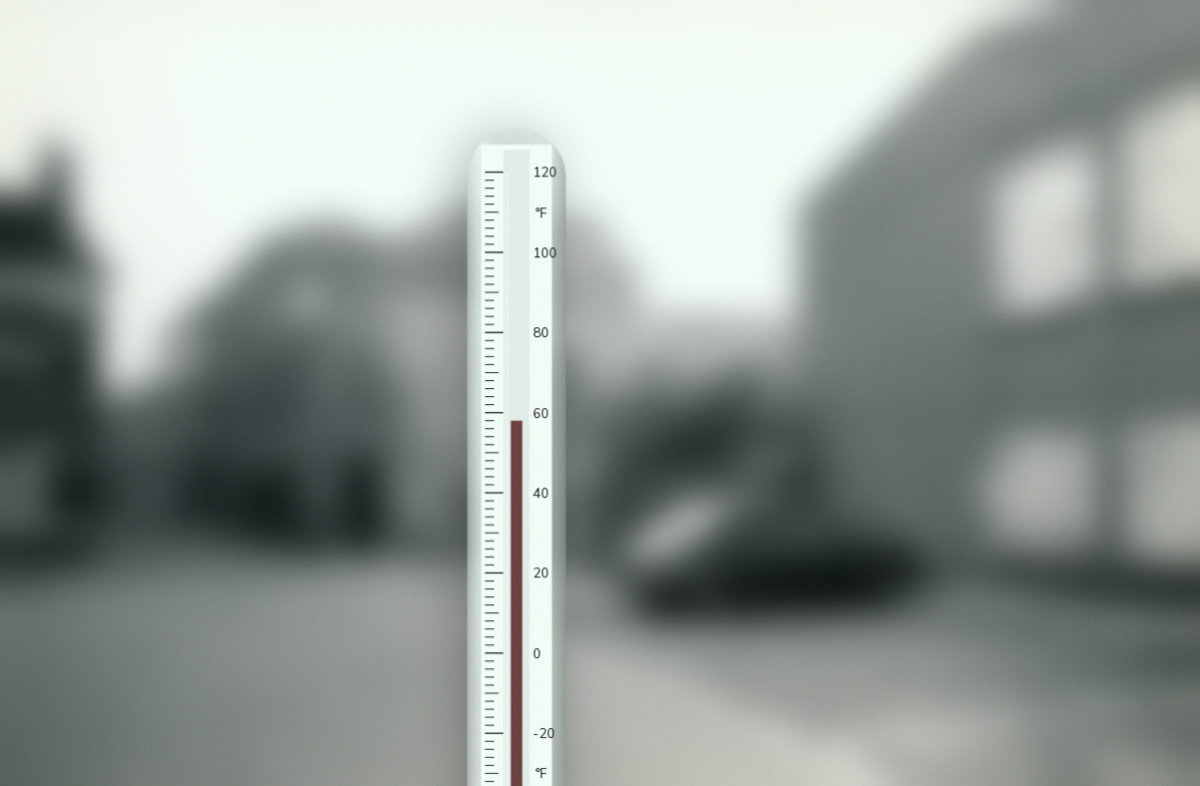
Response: 58°F
